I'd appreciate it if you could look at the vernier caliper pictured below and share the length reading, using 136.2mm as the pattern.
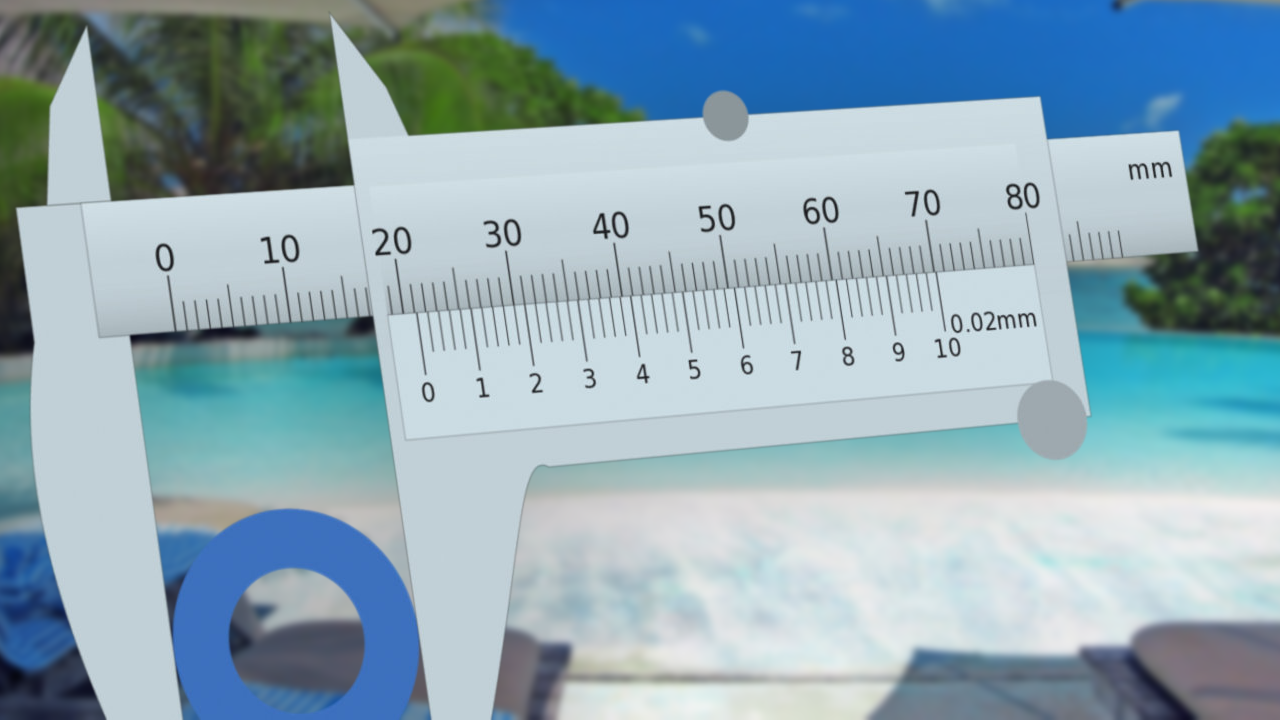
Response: 21.2mm
